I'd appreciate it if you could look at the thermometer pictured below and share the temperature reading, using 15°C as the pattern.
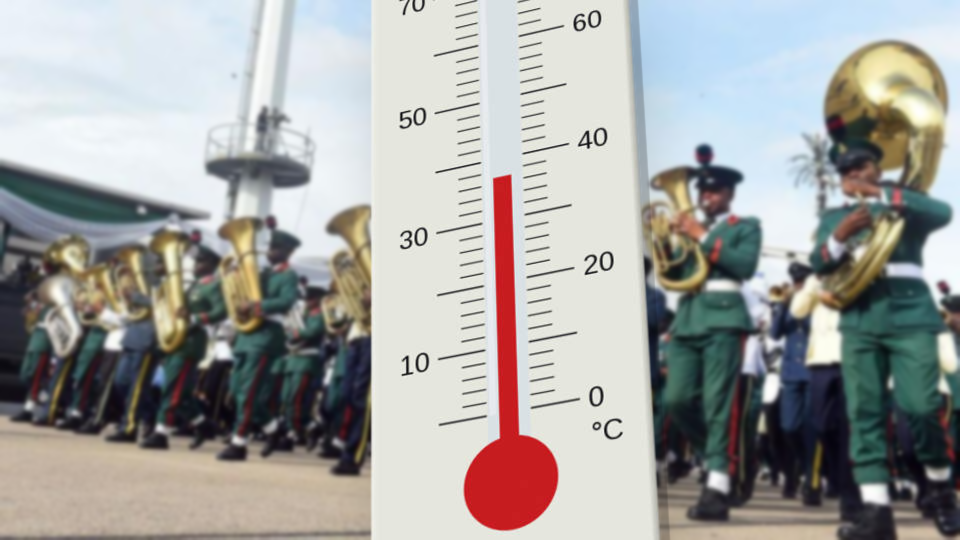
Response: 37°C
